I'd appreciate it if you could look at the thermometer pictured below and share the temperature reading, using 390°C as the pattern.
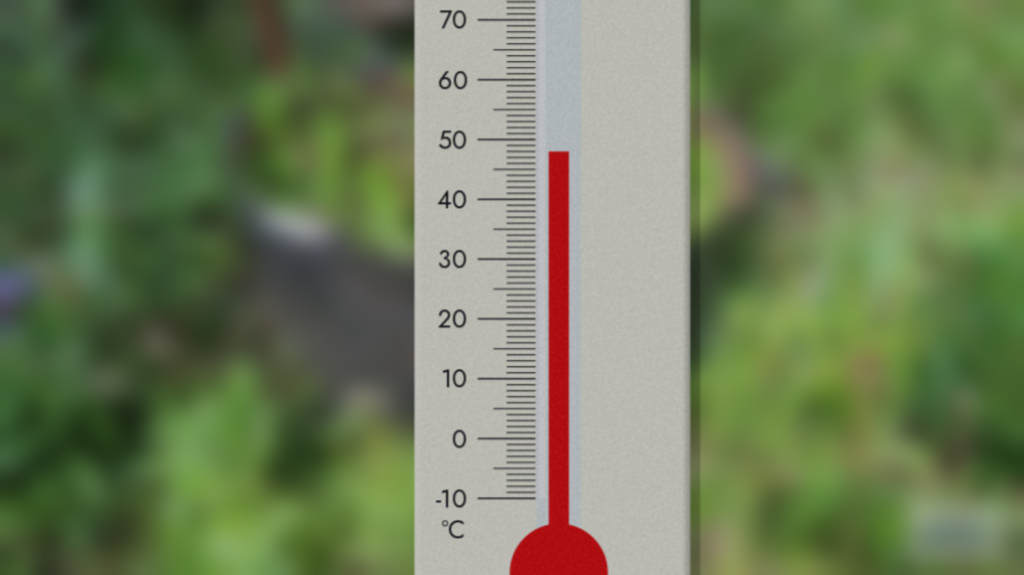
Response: 48°C
